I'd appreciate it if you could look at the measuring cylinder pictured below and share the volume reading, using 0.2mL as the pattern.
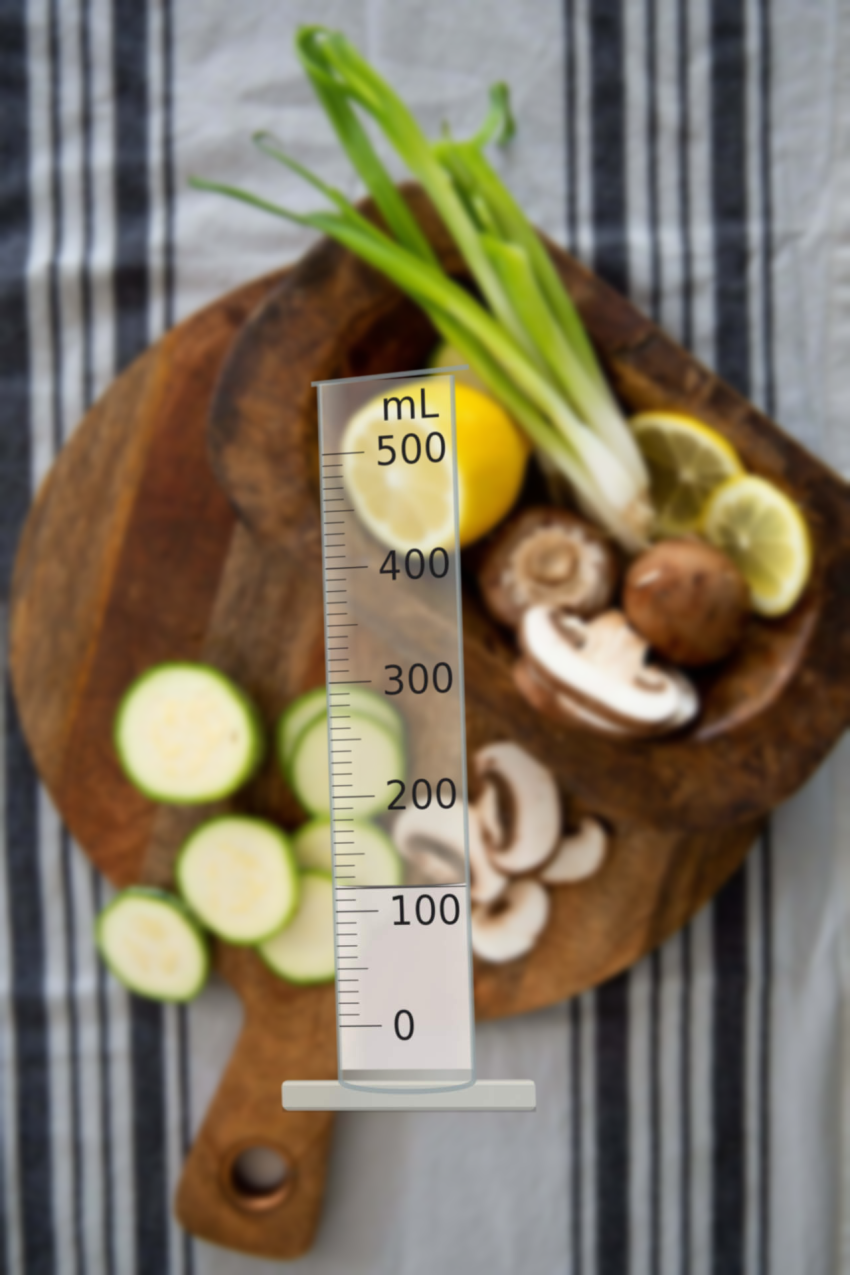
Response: 120mL
